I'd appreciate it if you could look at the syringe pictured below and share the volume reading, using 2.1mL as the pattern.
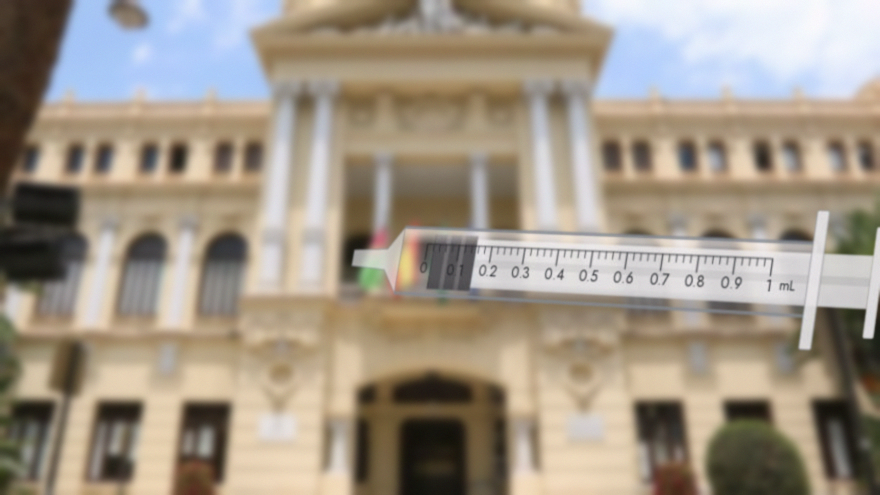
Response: 0.02mL
